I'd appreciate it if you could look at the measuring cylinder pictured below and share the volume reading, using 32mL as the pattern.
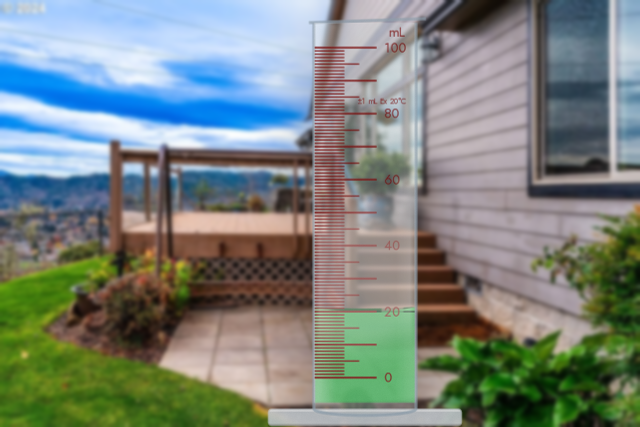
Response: 20mL
